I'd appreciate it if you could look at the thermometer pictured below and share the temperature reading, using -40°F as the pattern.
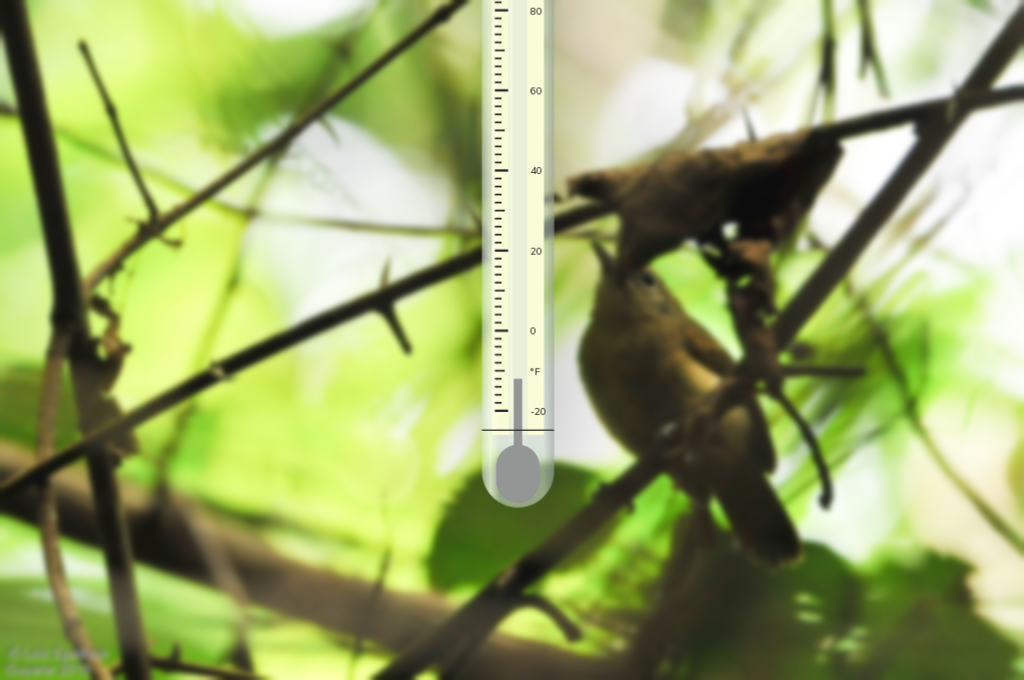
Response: -12°F
